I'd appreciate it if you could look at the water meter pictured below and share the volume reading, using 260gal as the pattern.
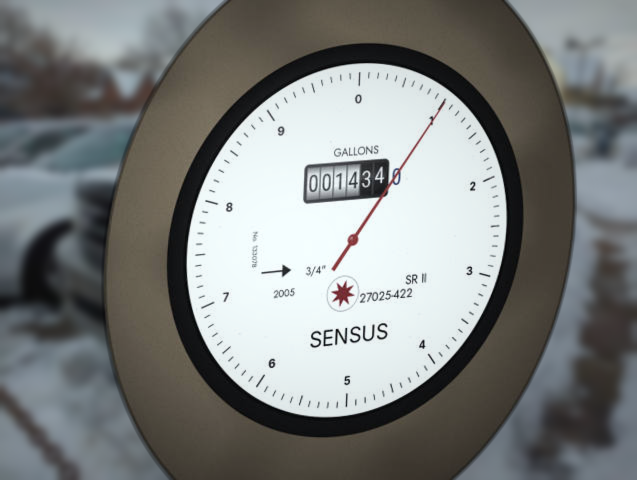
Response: 14341.0gal
